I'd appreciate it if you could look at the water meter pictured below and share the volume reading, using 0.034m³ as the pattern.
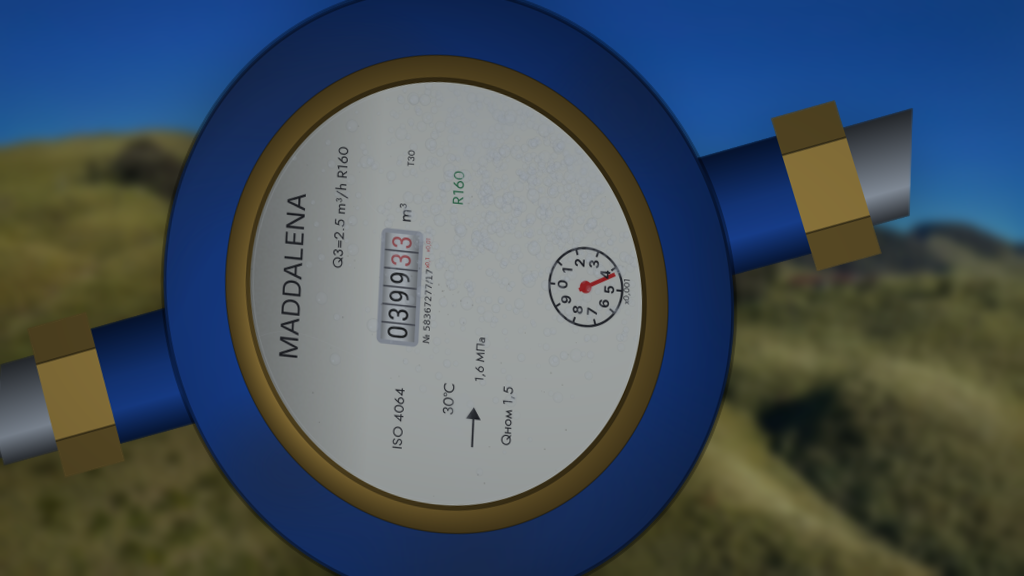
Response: 399.334m³
